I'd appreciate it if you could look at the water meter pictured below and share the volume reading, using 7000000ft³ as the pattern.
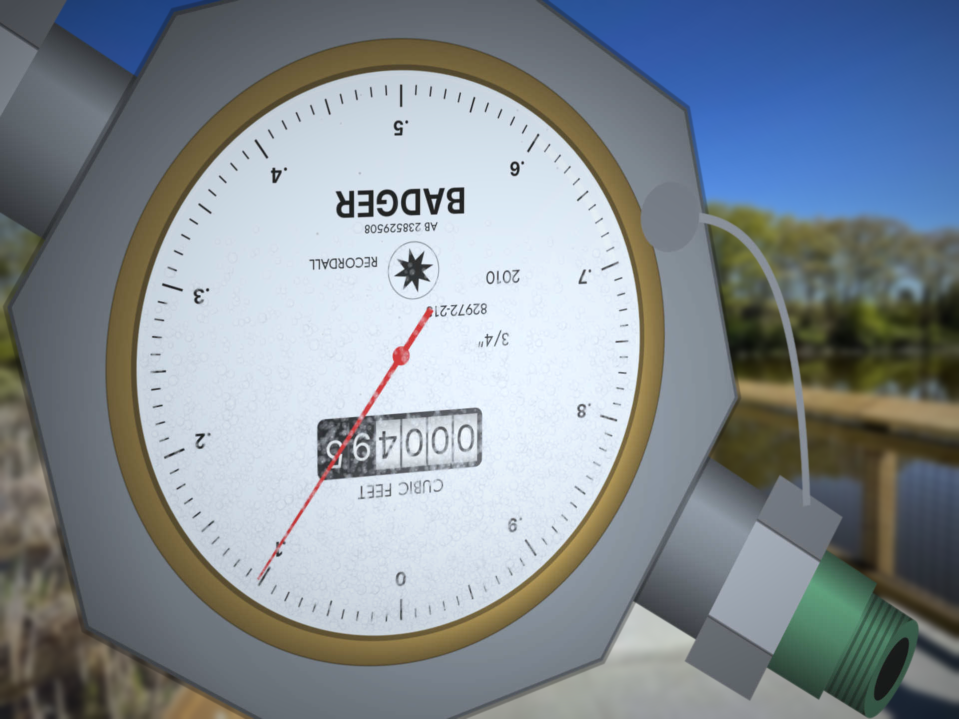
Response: 495.10ft³
